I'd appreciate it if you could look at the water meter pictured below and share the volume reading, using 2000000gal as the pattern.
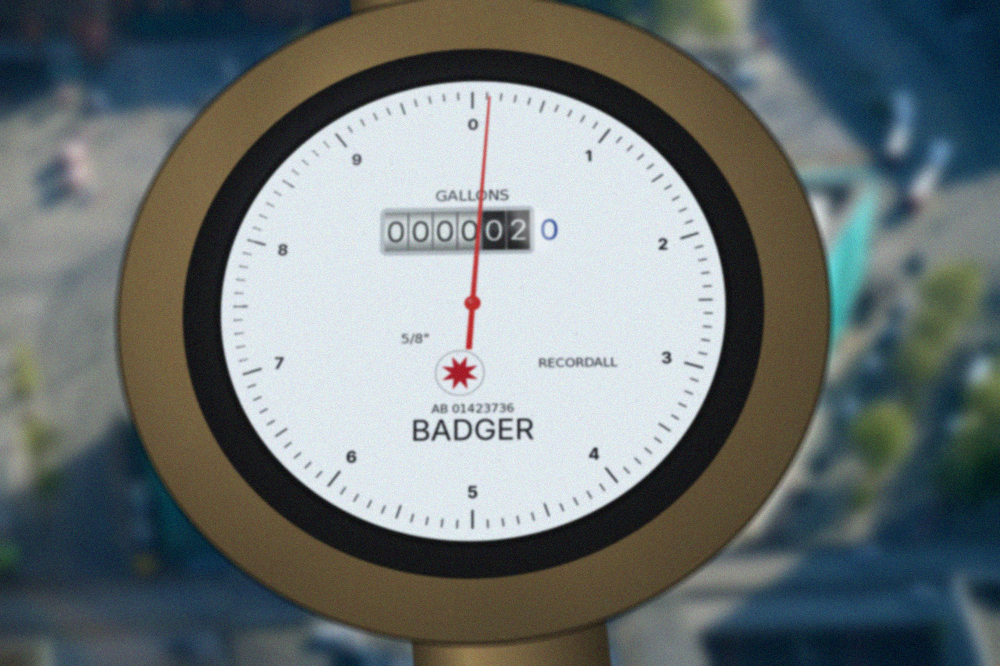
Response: 20.1gal
